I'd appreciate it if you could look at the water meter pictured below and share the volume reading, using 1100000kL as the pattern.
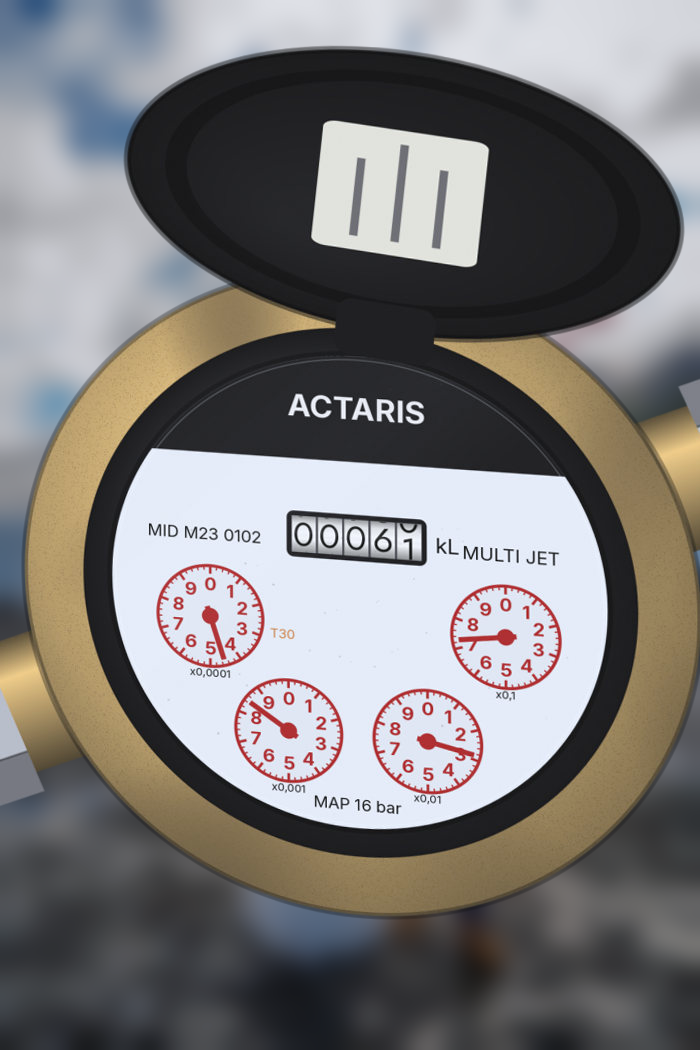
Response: 60.7284kL
